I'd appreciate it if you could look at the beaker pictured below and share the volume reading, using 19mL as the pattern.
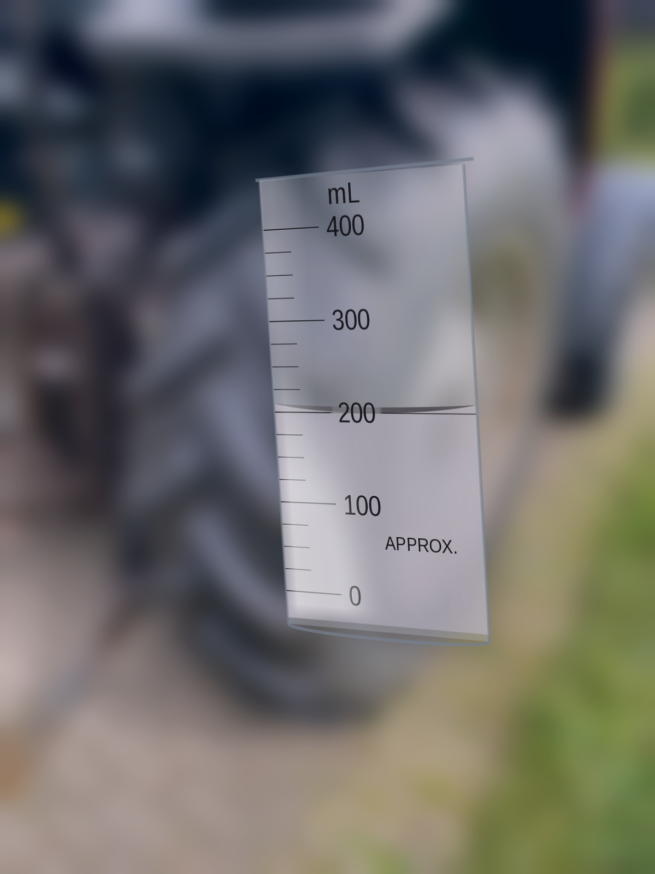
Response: 200mL
